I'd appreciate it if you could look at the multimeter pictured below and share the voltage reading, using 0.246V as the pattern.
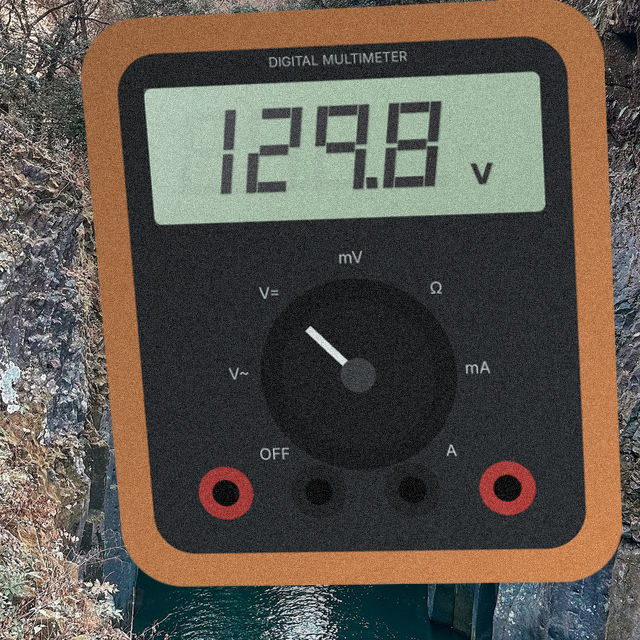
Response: 129.8V
